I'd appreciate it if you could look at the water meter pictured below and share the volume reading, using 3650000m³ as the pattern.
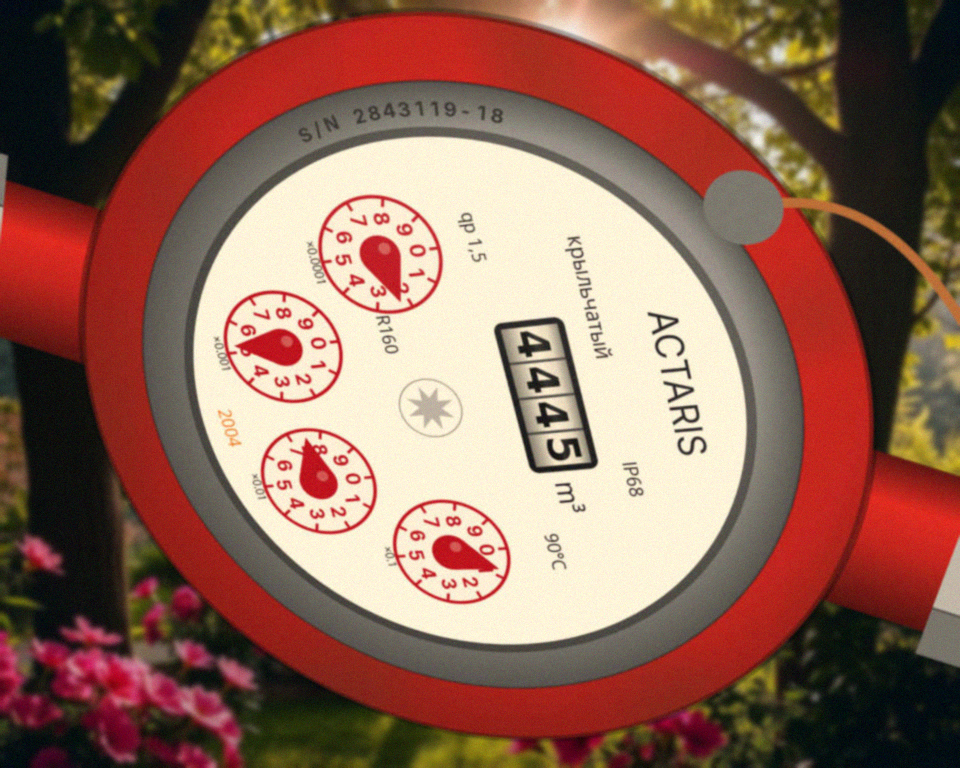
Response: 4445.0752m³
